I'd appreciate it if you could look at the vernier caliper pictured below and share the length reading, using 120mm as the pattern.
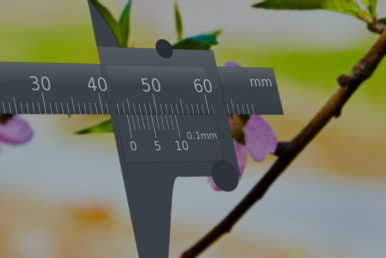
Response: 44.4mm
